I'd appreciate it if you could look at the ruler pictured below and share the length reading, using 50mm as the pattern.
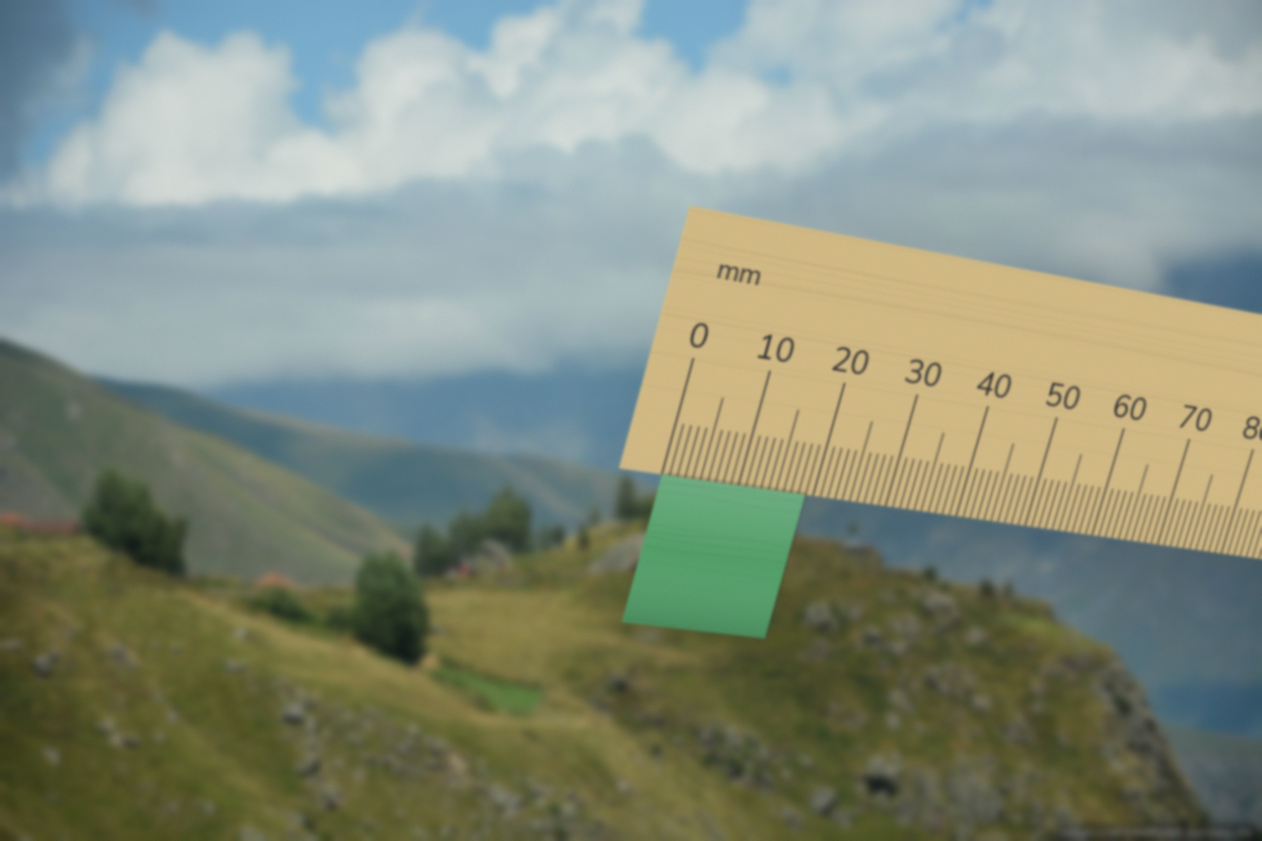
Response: 19mm
